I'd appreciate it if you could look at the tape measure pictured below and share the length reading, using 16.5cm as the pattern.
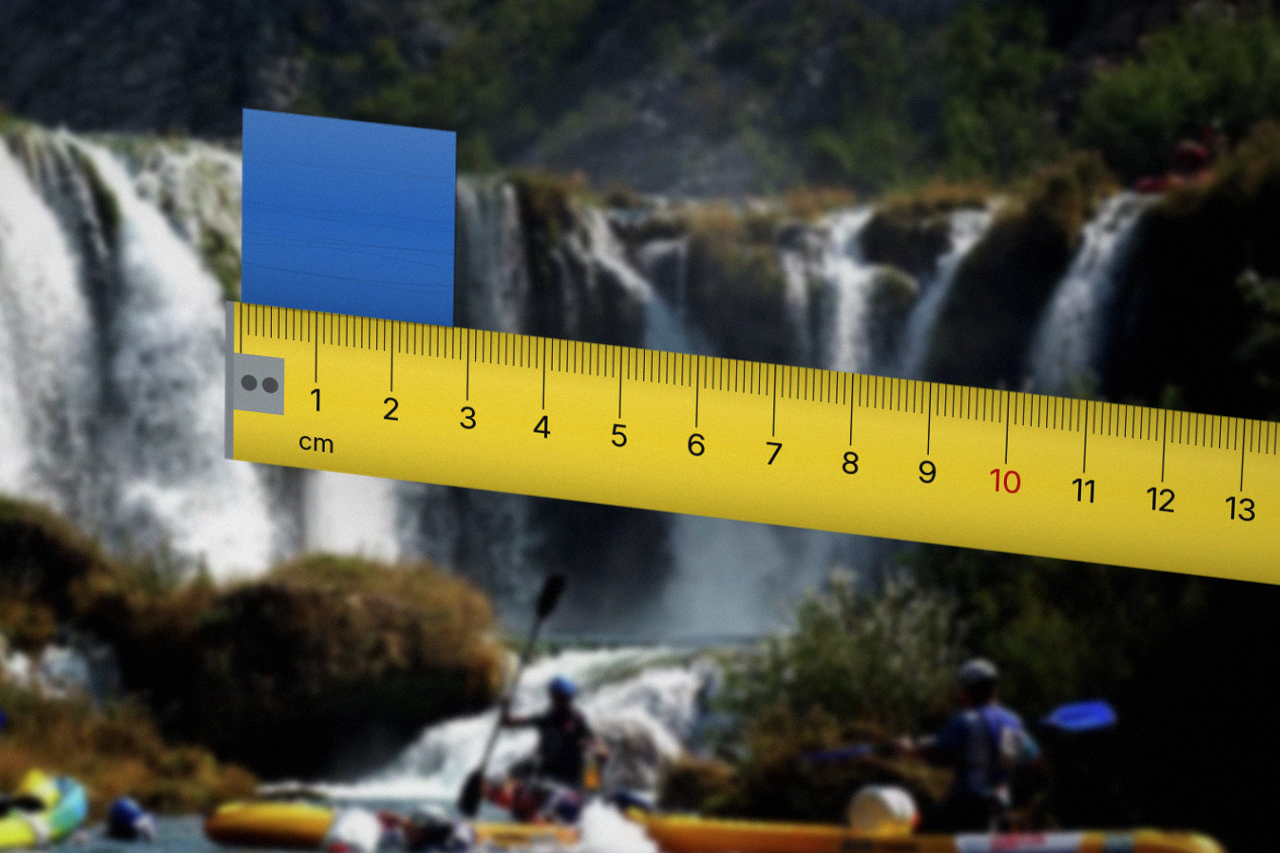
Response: 2.8cm
